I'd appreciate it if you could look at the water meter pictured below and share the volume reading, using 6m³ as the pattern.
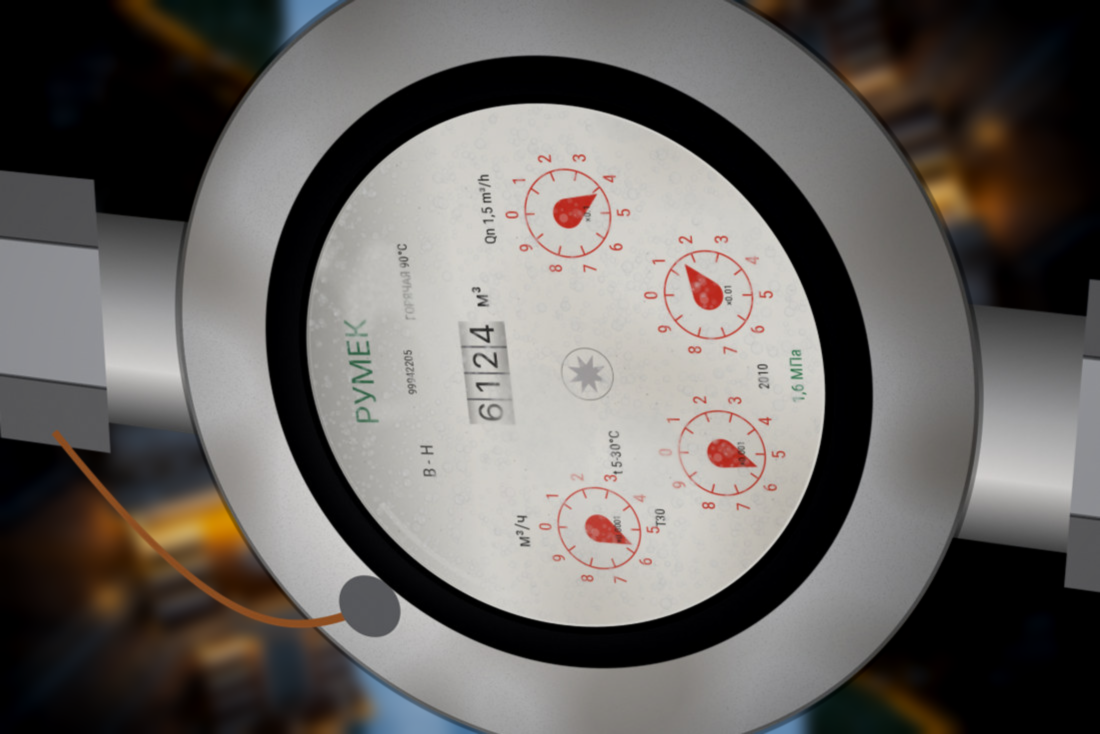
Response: 6124.4155m³
